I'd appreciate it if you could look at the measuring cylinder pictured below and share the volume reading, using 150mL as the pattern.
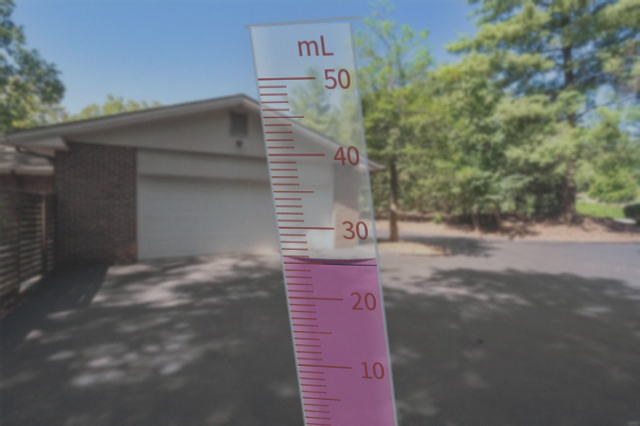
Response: 25mL
